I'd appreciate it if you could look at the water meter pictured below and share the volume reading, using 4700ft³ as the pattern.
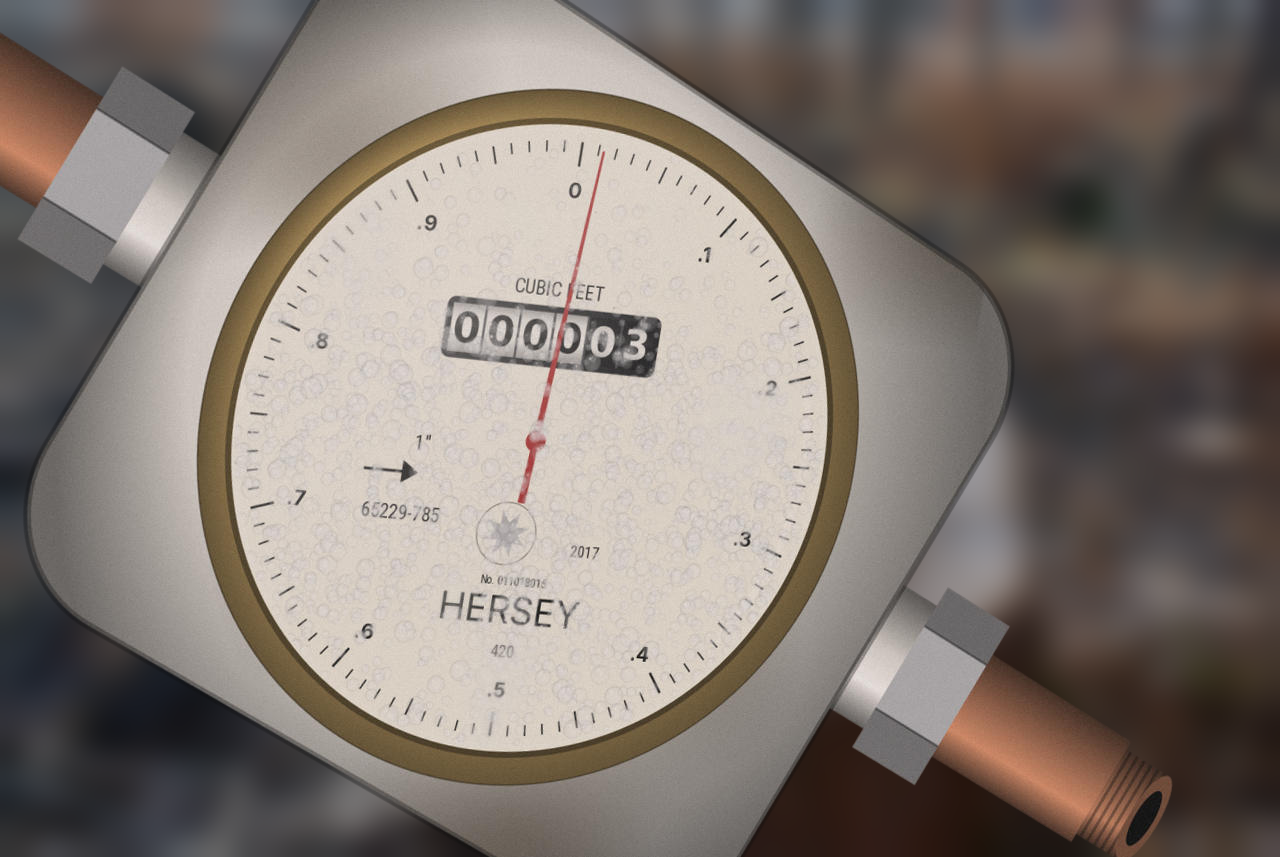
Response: 3.01ft³
